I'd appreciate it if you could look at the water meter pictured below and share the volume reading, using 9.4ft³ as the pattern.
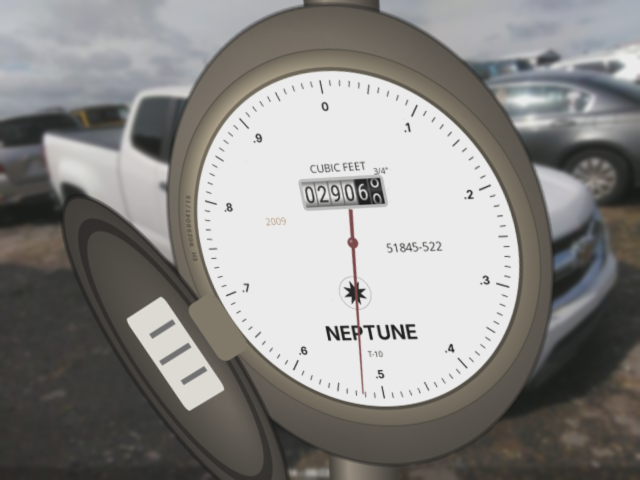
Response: 29068.52ft³
